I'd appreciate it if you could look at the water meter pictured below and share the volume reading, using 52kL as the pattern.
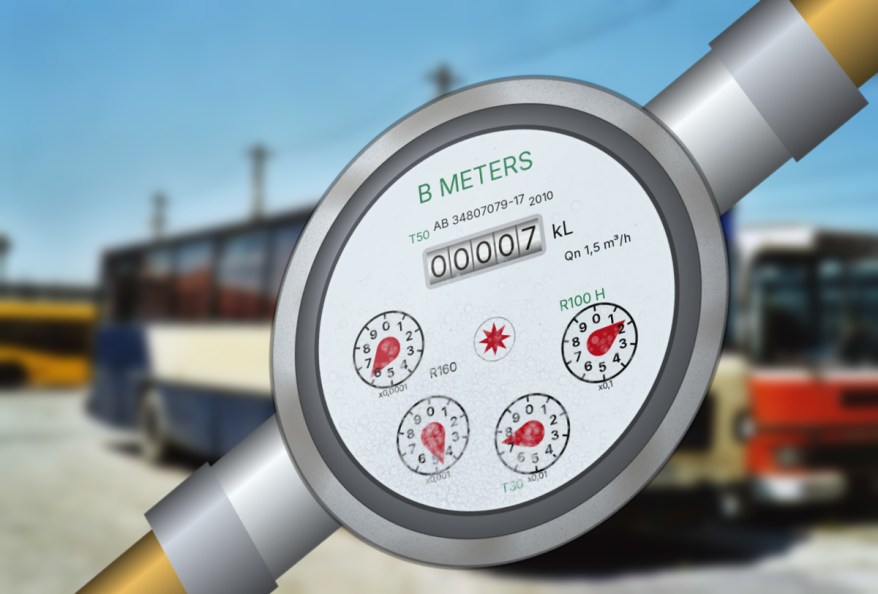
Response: 7.1746kL
